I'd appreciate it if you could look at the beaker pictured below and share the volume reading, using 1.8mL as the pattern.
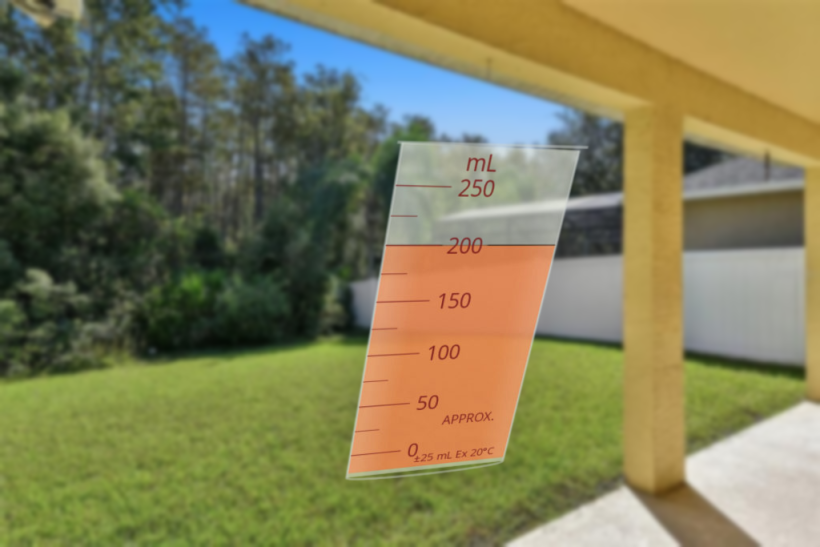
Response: 200mL
